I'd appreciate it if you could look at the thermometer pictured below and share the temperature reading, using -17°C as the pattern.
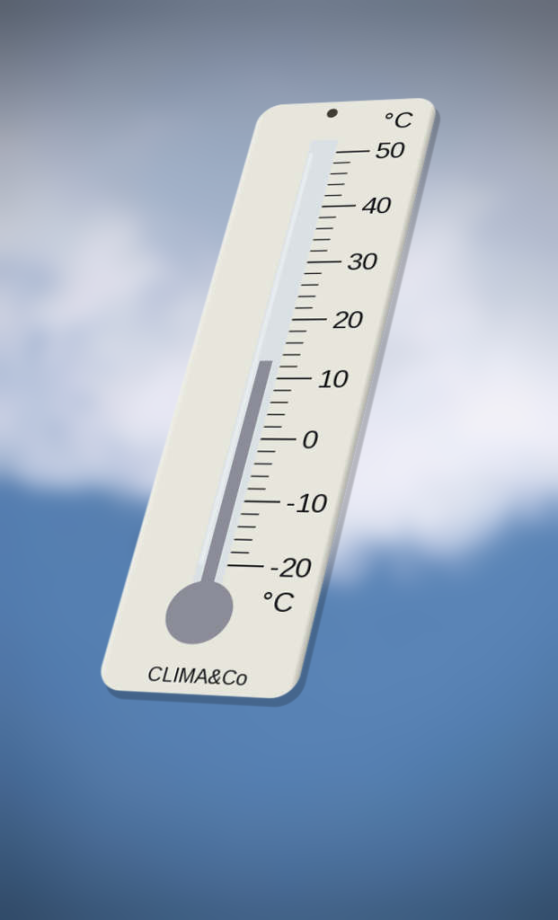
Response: 13°C
